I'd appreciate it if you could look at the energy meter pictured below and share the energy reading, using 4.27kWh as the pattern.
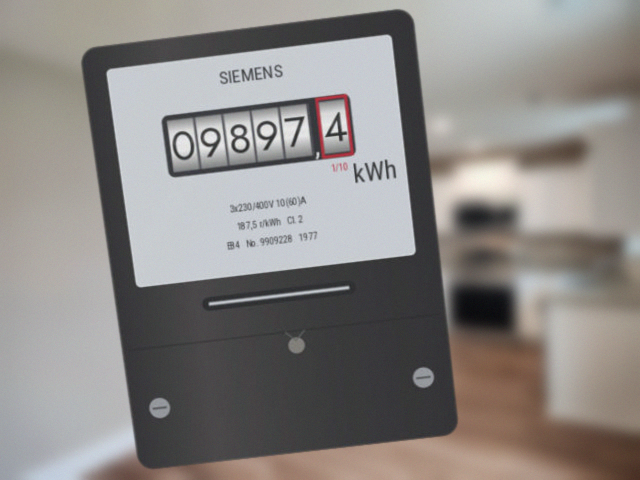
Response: 9897.4kWh
